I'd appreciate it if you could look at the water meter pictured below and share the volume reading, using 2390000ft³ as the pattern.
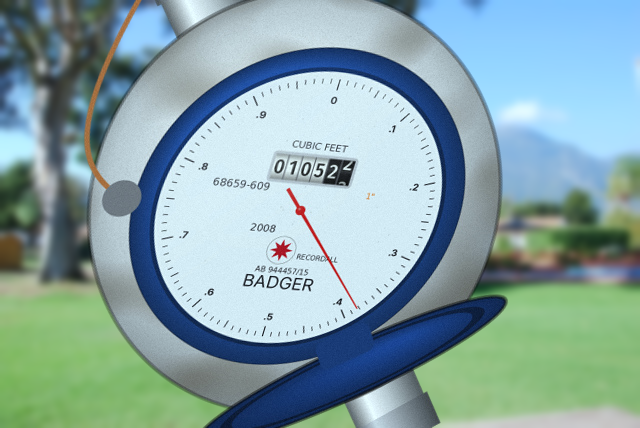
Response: 10522.38ft³
